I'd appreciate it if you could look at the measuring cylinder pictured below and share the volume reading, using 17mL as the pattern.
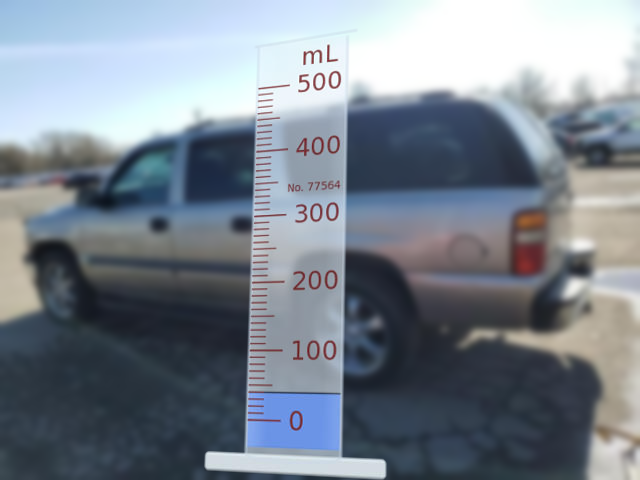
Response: 40mL
